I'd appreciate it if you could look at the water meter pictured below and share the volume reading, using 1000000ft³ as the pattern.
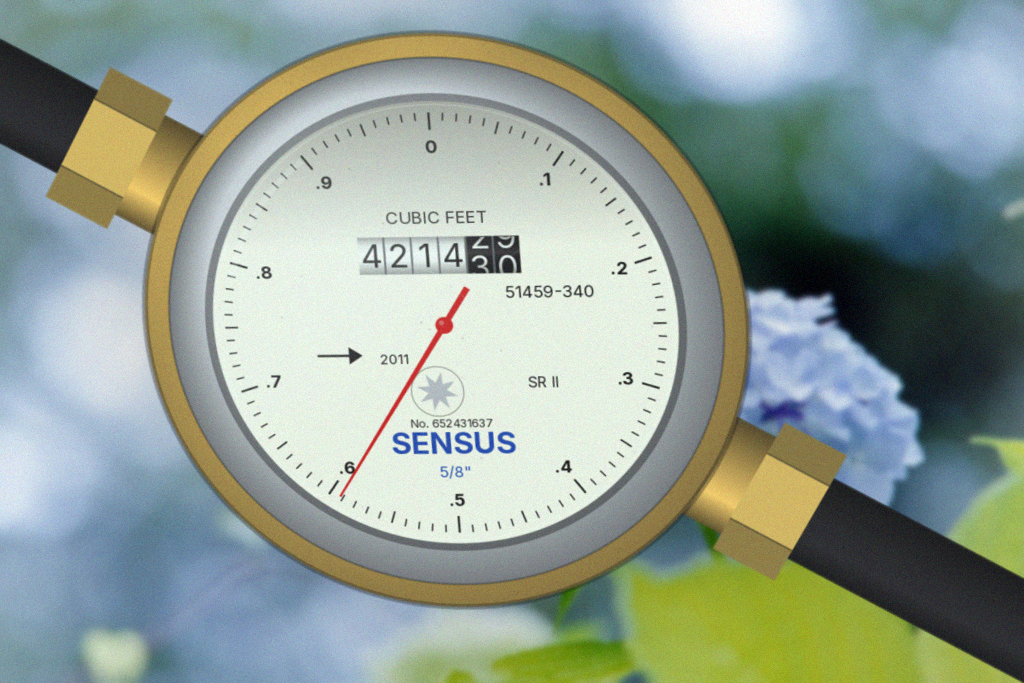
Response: 421429.59ft³
